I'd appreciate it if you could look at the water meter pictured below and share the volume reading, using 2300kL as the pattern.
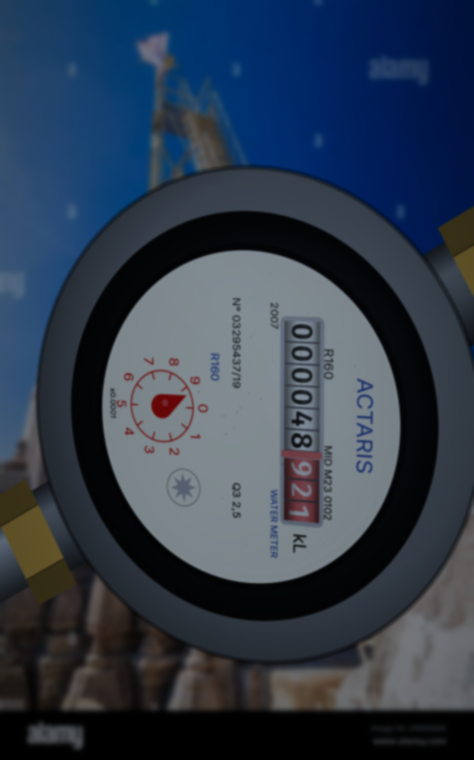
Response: 48.9209kL
